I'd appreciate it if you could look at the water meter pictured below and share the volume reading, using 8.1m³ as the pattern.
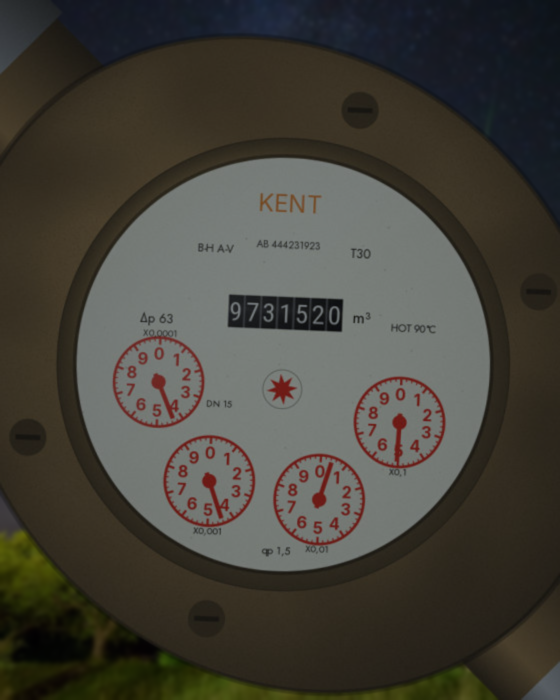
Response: 9731520.5044m³
